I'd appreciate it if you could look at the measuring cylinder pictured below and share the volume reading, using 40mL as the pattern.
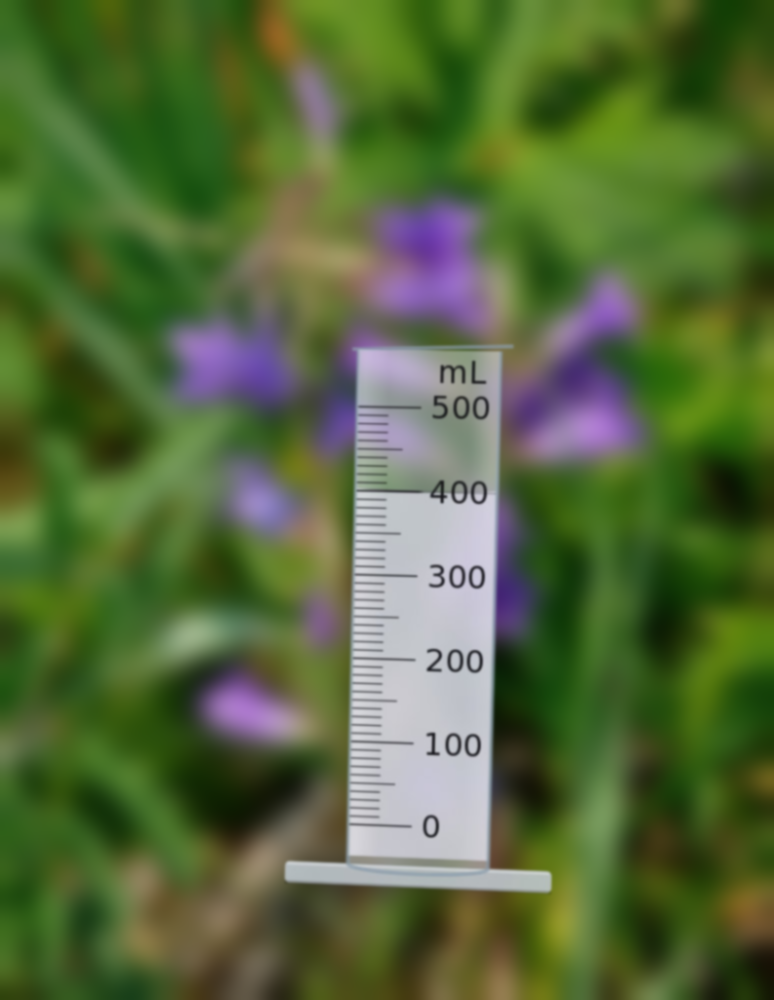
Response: 400mL
